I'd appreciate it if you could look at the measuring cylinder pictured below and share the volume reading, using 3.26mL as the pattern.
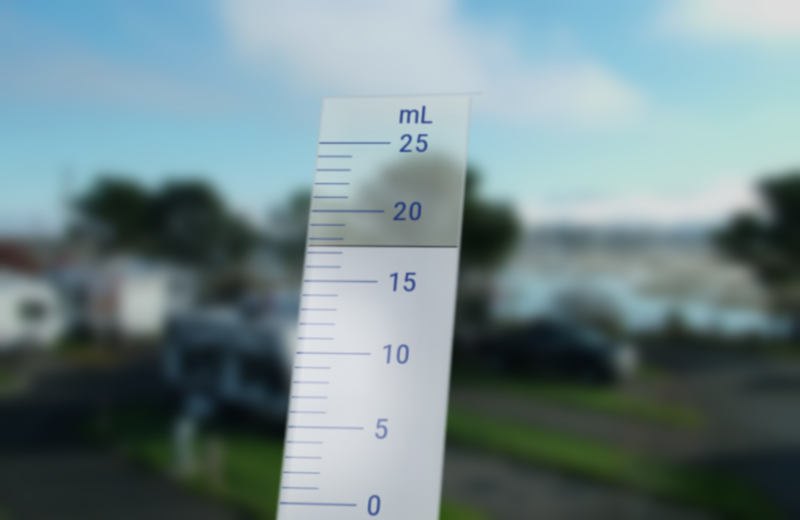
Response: 17.5mL
